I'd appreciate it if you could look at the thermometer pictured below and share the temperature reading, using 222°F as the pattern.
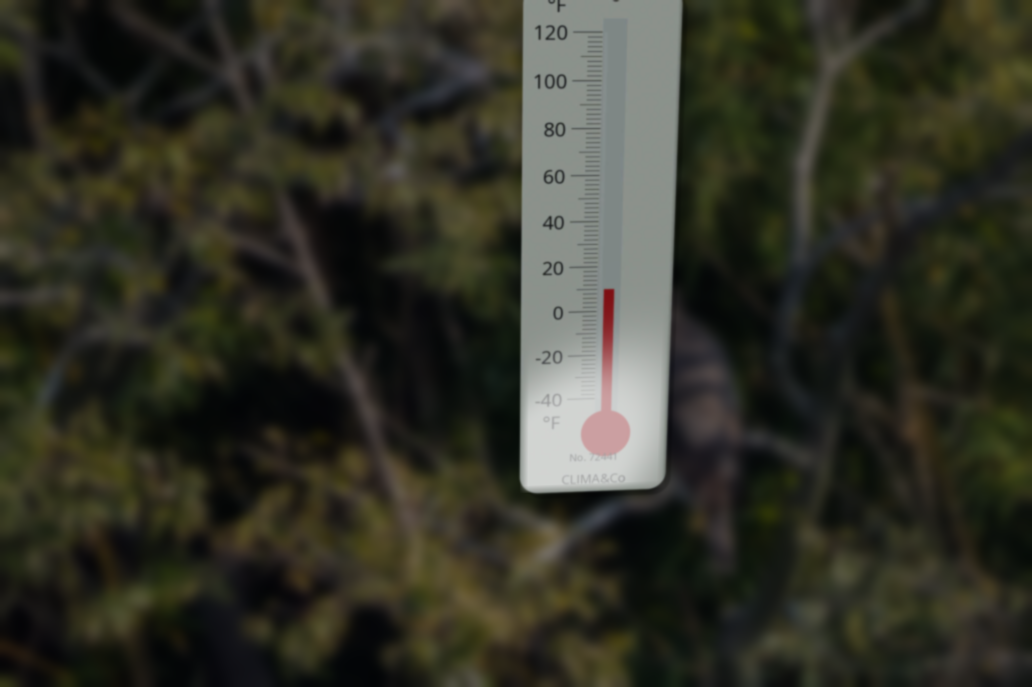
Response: 10°F
